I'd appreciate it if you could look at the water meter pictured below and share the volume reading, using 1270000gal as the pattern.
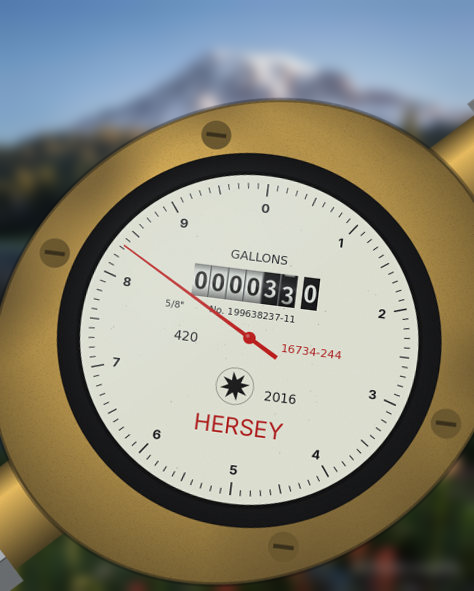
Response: 328.3gal
